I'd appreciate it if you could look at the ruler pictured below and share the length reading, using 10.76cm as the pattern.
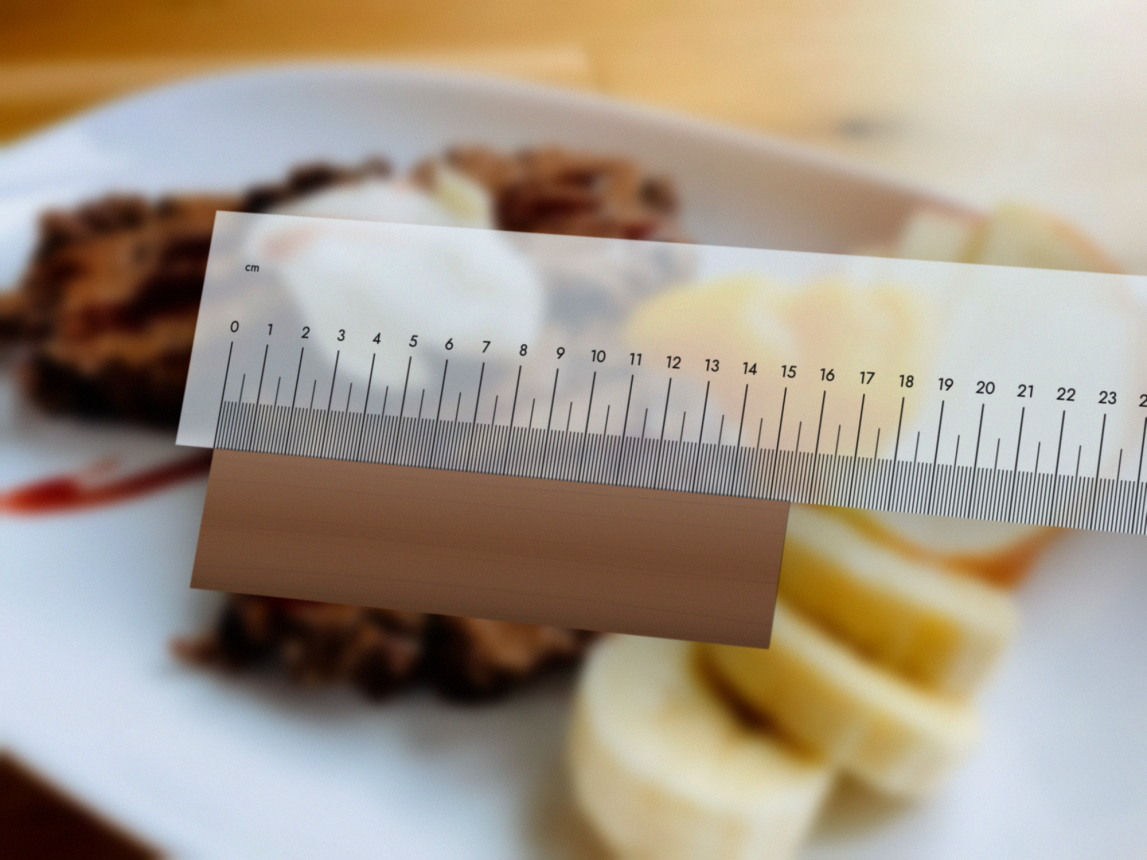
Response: 15.5cm
